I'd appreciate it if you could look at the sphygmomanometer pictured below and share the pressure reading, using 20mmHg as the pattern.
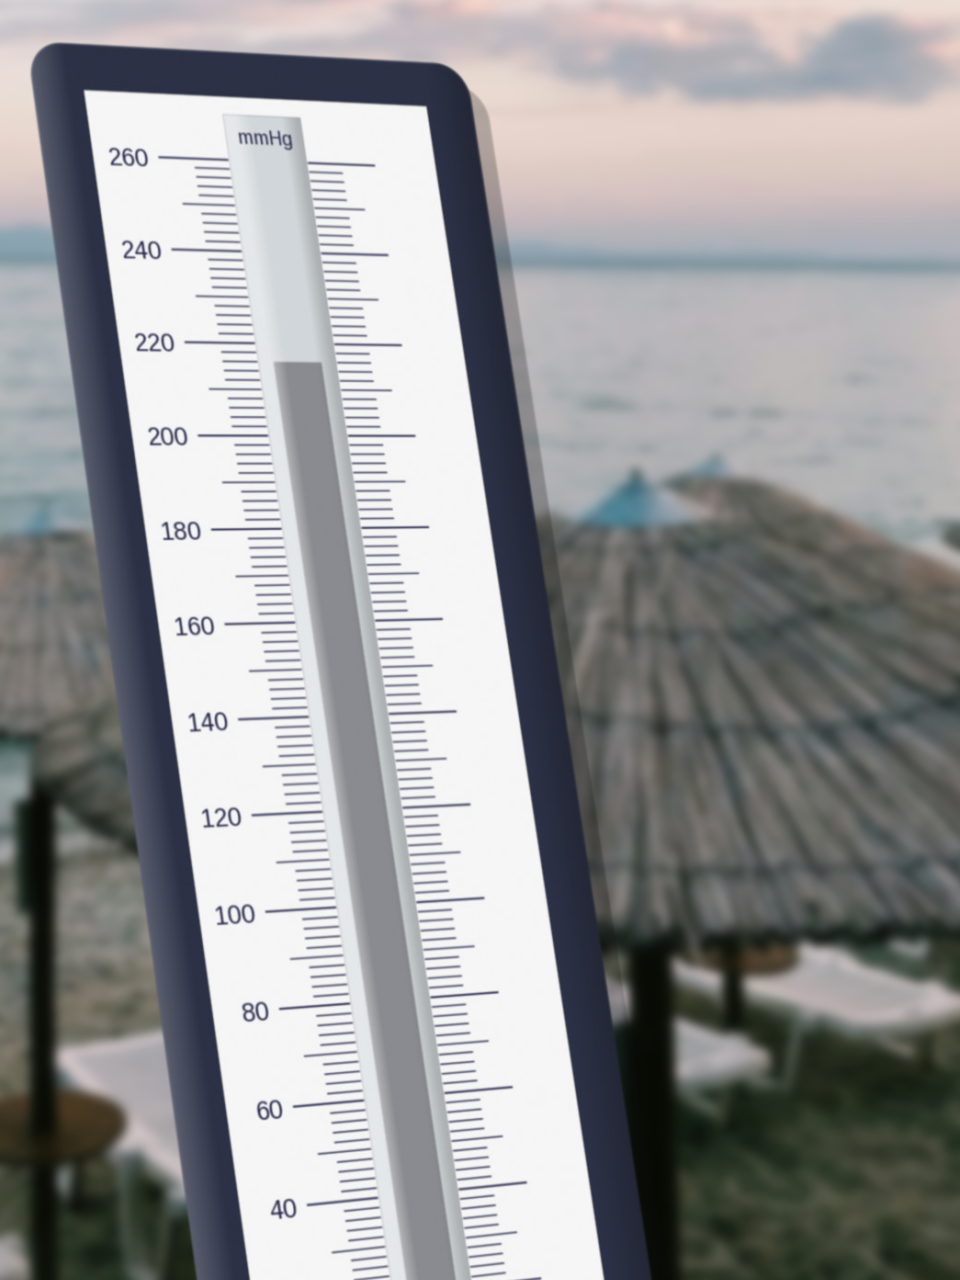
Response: 216mmHg
